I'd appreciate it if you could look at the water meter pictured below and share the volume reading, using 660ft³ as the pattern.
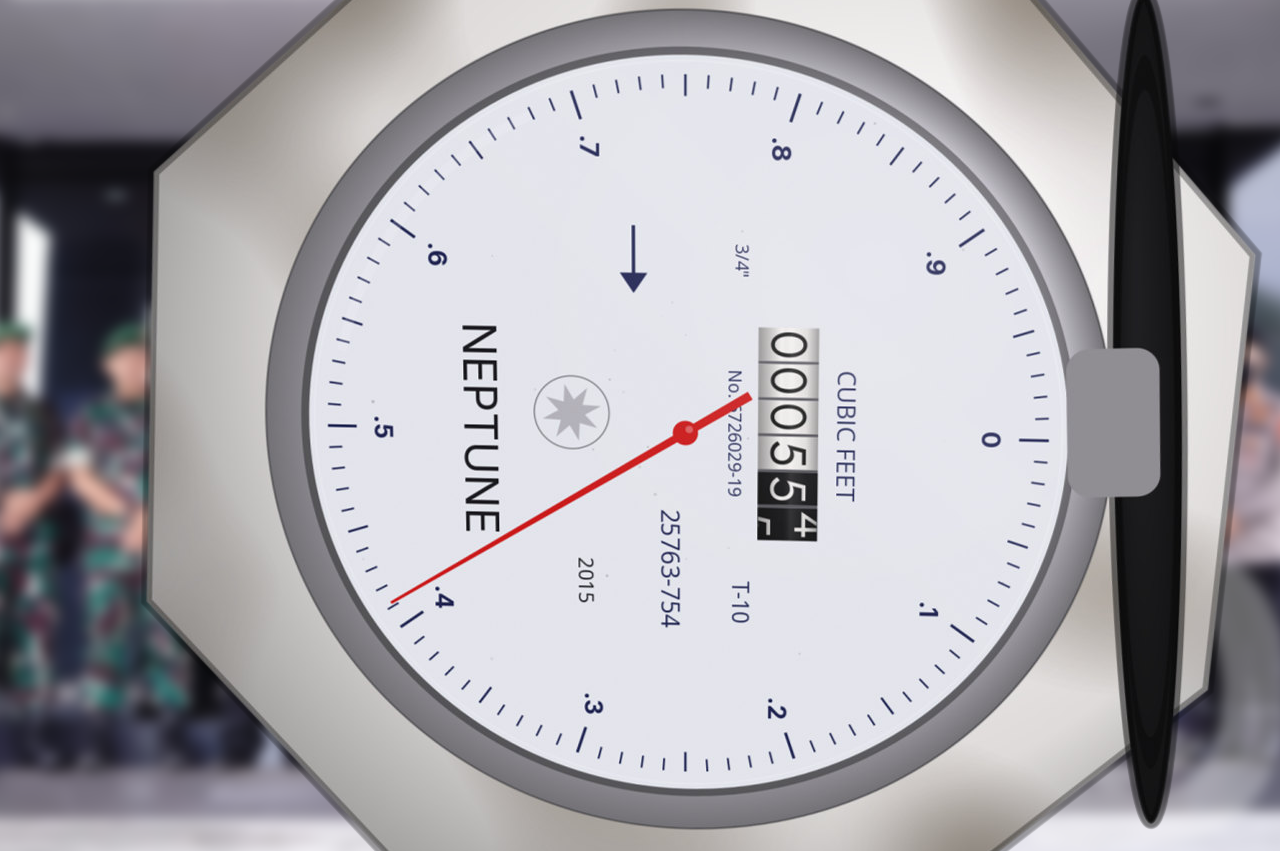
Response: 554.41ft³
